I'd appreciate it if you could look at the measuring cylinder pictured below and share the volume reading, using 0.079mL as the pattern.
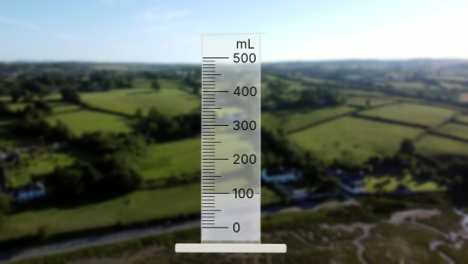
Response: 100mL
